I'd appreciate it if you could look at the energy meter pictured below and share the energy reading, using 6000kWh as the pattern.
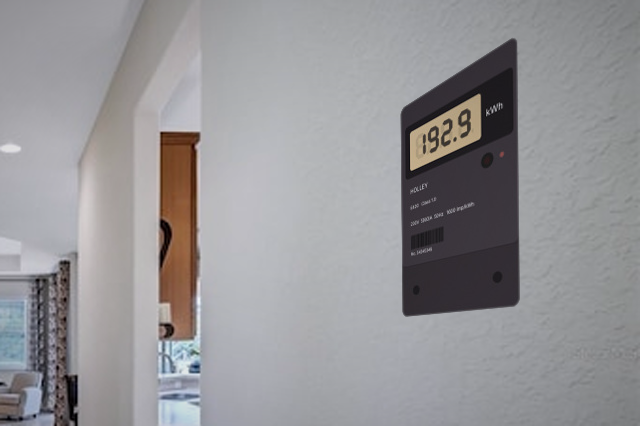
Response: 192.9kWh
